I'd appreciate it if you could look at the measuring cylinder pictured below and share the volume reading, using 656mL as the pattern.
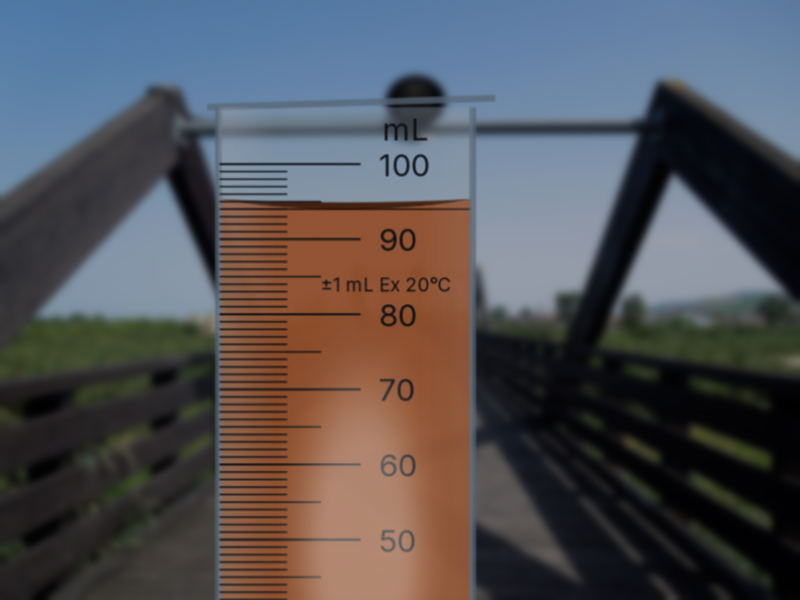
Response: 94mL
